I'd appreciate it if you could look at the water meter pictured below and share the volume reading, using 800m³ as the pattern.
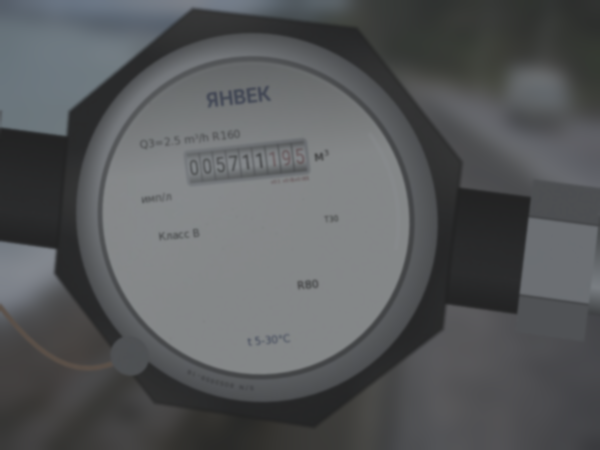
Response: 5711.195m³
